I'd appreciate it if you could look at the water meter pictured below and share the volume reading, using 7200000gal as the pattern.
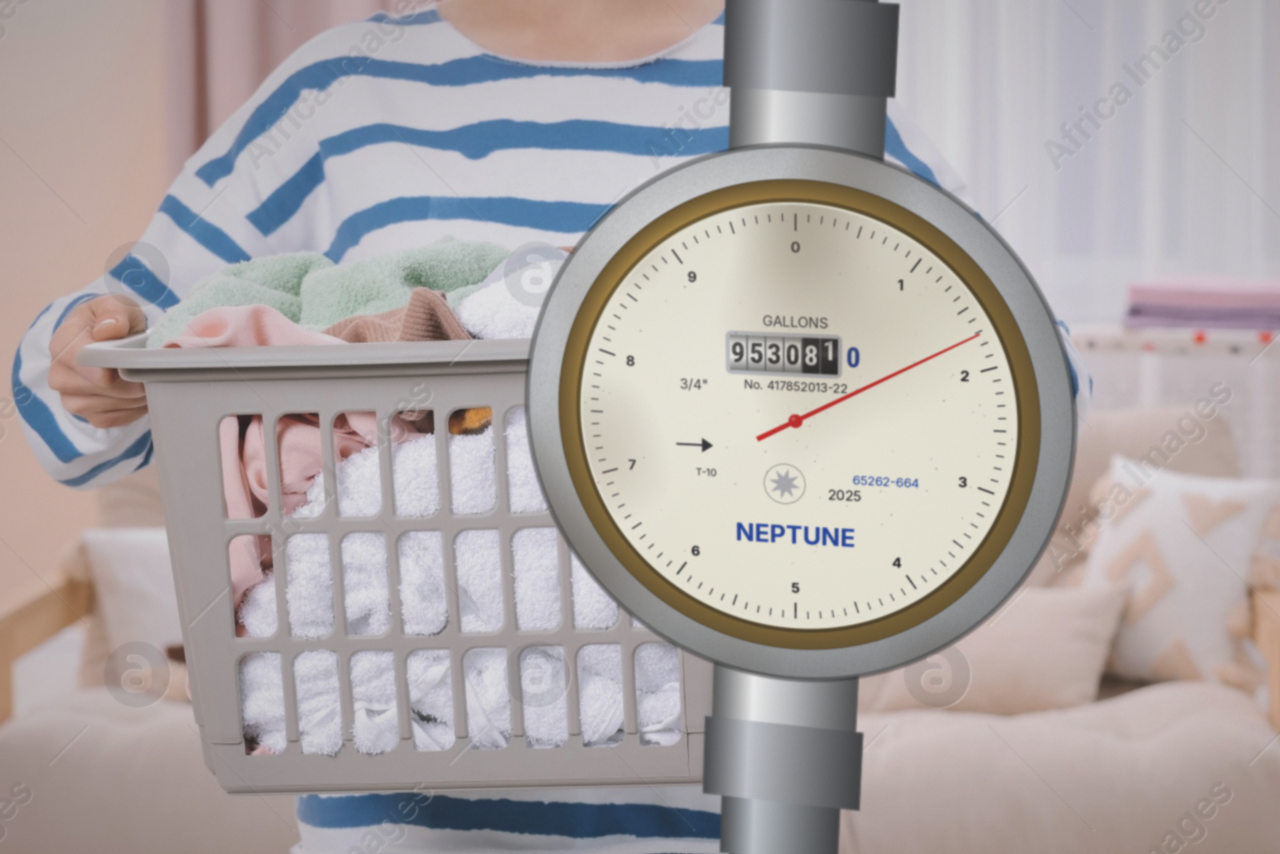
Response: 9530811.7gal
